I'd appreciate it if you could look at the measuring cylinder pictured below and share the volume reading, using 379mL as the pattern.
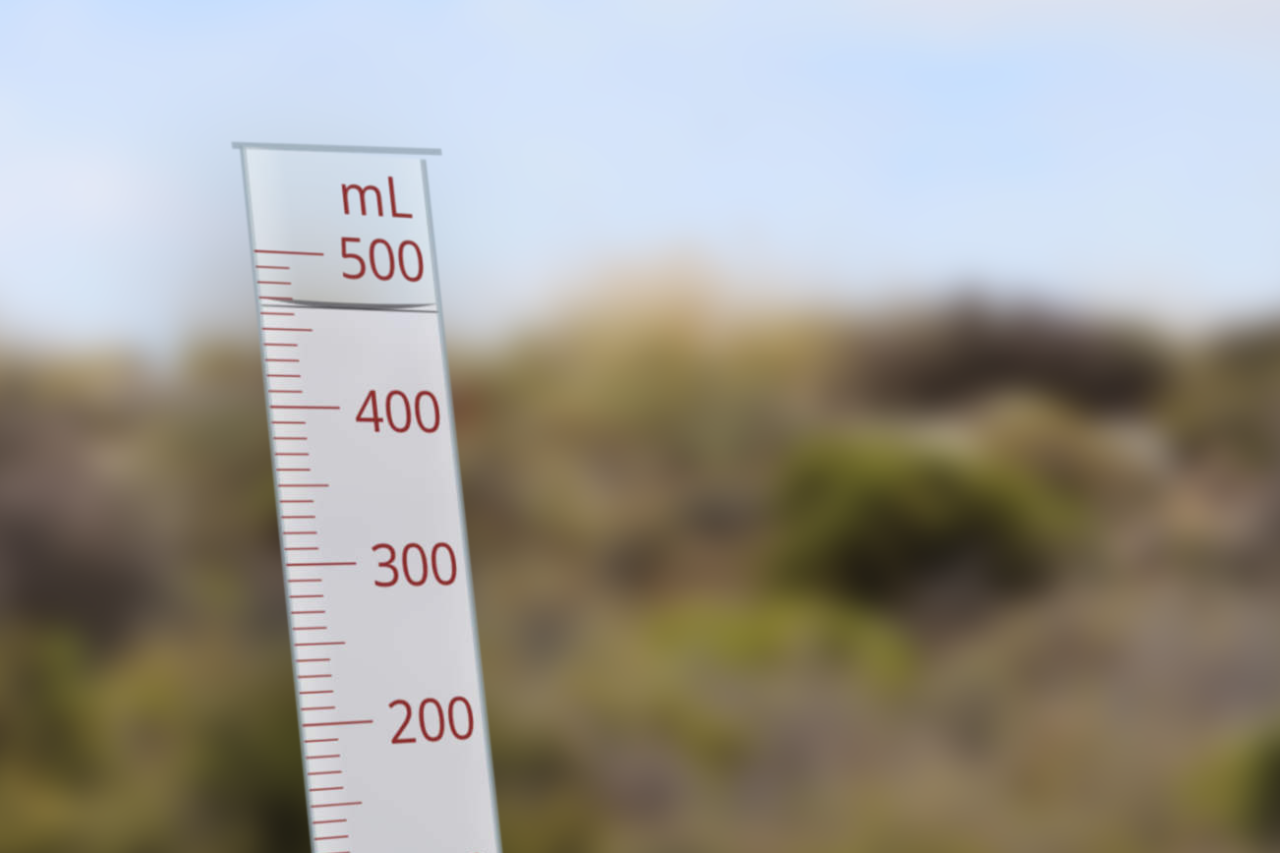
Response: 465mL
